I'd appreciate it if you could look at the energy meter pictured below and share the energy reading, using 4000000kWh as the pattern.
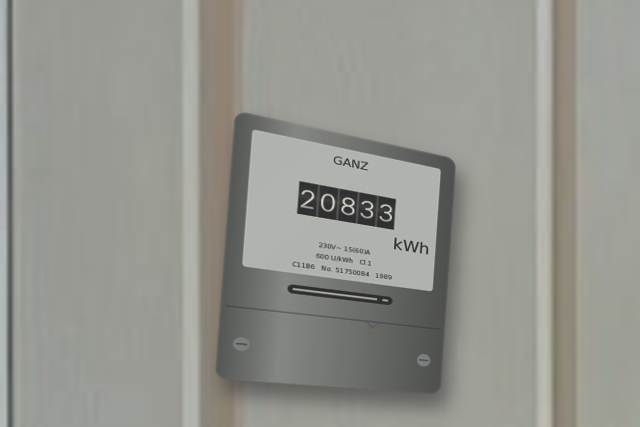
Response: 20833kWh
